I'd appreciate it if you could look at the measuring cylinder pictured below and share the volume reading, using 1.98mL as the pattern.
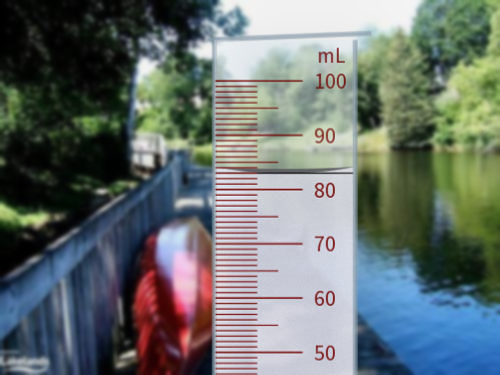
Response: 83mL
